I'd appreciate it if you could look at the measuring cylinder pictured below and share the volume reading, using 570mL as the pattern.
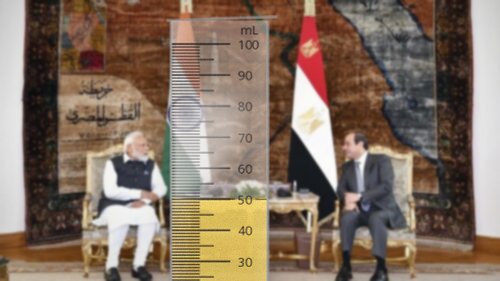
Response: 50mL
